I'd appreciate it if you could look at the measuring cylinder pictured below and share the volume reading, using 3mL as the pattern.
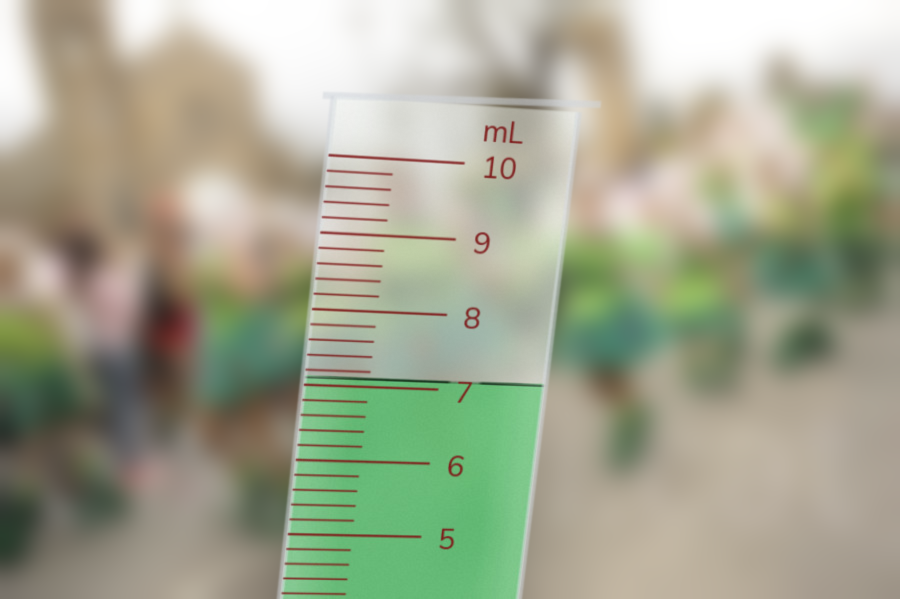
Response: 7.1mL
